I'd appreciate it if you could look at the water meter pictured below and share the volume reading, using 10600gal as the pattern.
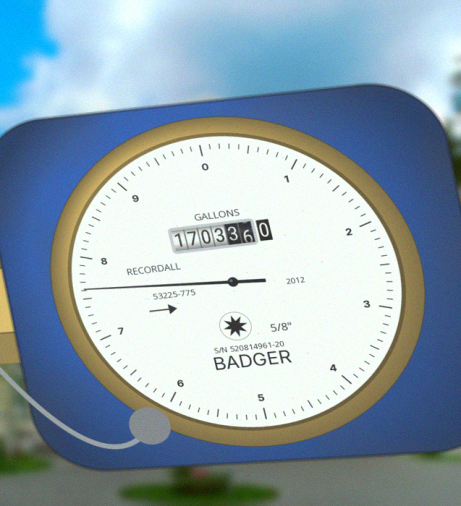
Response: 1703357.6gal
